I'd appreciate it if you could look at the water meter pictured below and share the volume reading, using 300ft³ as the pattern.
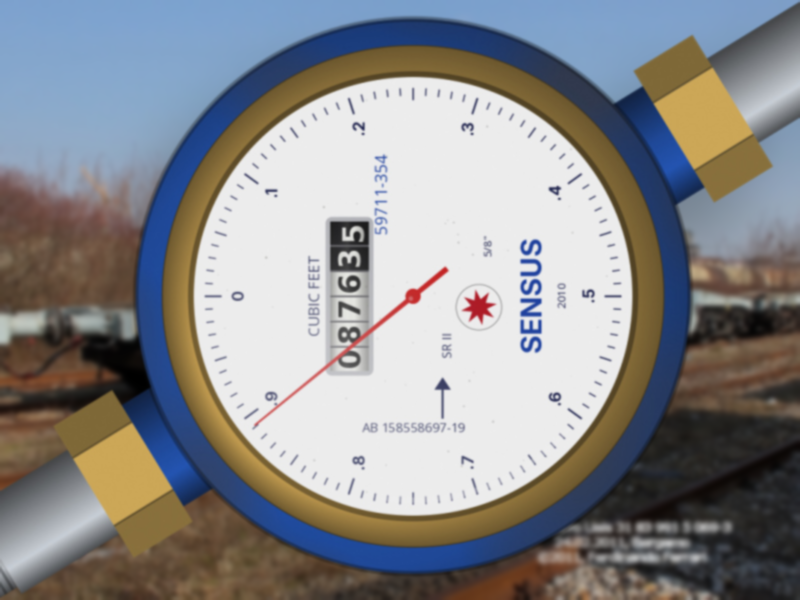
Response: 87634.89ft³
